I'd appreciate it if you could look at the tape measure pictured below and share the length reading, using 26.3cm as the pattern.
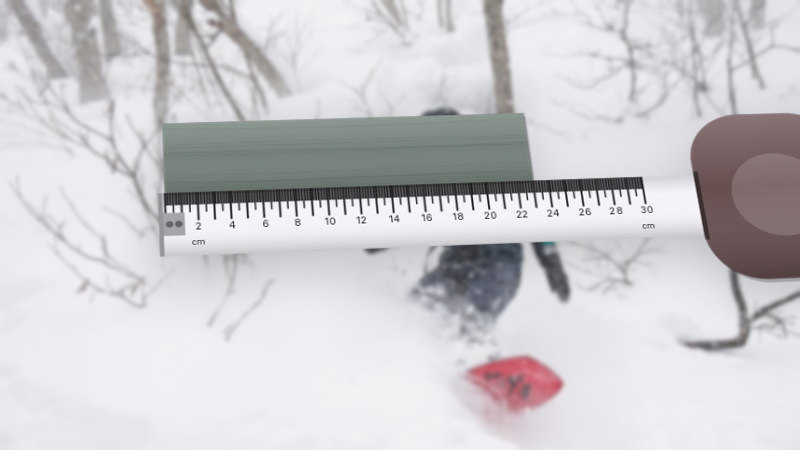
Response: 23cm
